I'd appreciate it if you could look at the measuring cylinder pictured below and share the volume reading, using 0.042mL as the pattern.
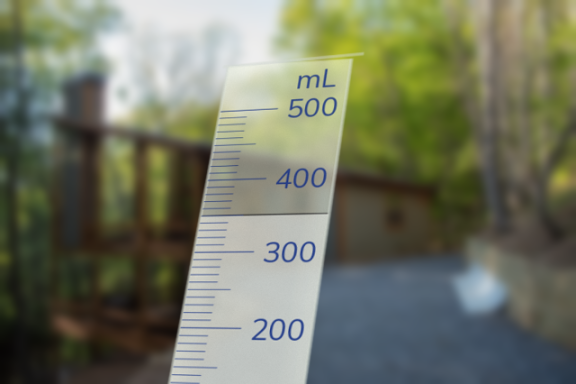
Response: 350mL
